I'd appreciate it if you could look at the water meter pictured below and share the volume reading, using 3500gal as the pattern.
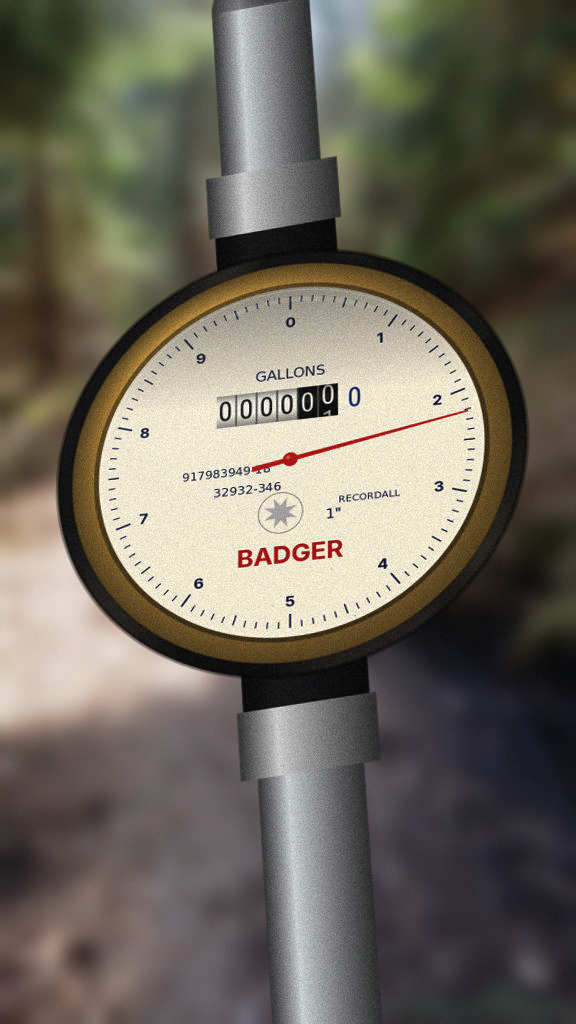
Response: 2.2gal
